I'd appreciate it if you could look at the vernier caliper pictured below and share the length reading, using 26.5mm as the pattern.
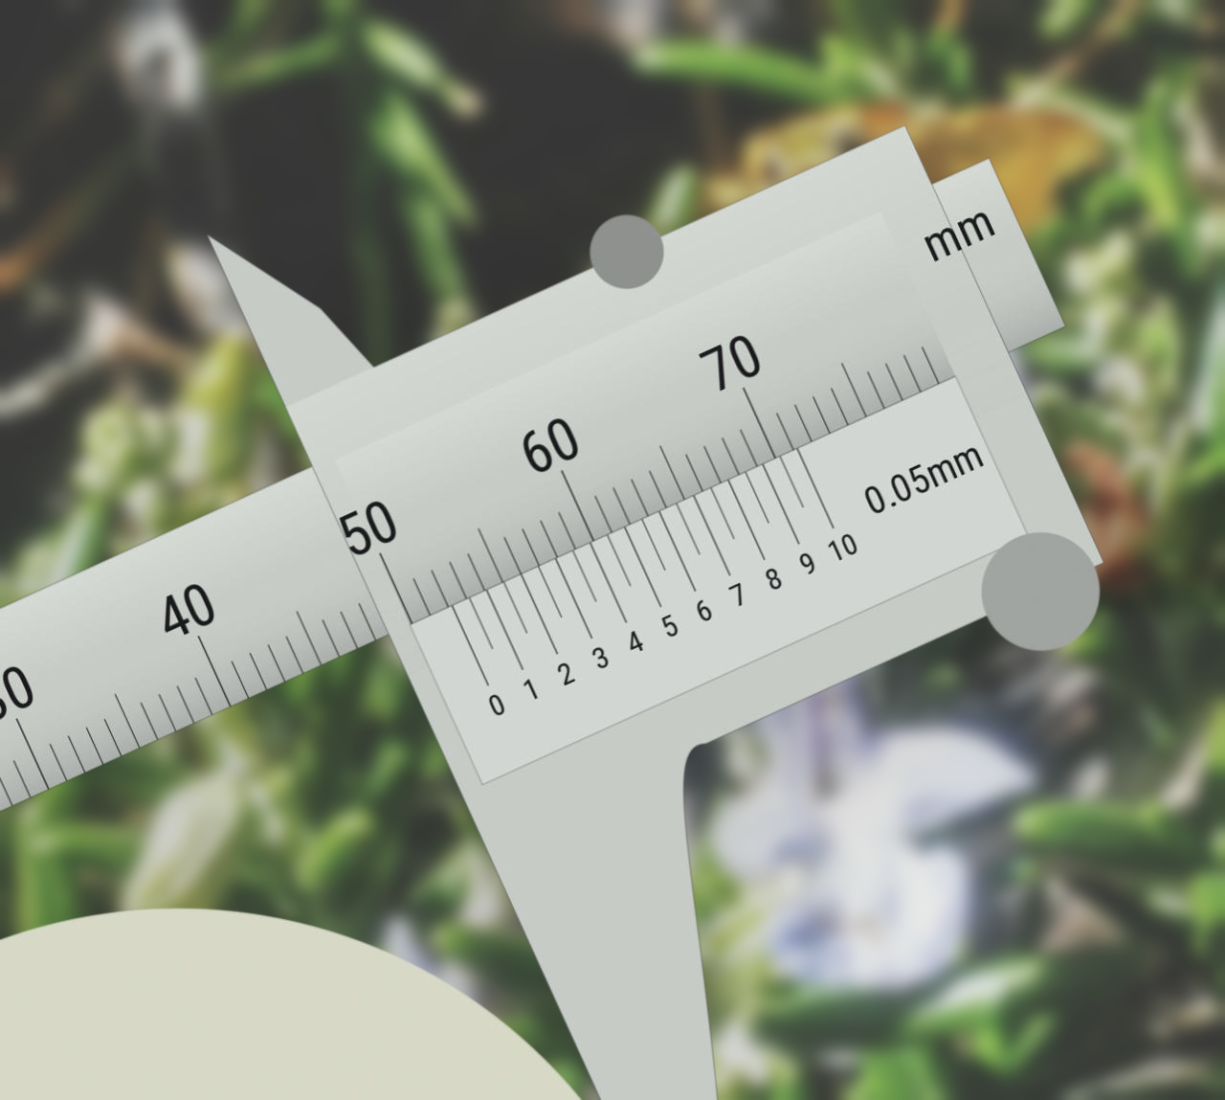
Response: 52.2mm
